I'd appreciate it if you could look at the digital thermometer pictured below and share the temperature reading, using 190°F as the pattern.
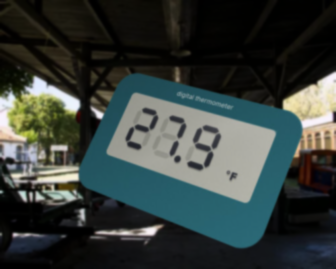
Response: 27.9°F
